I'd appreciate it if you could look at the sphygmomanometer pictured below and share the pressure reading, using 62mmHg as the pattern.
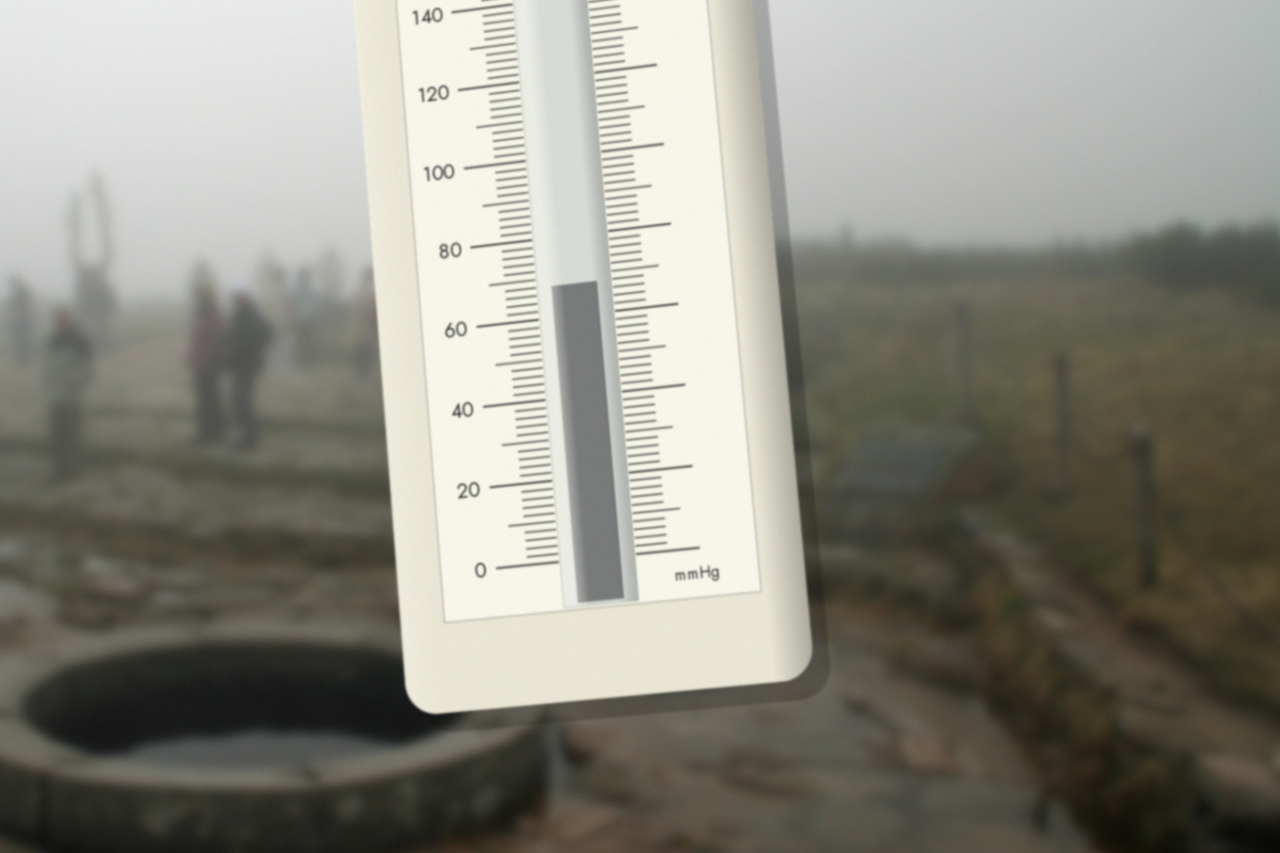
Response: 68mmHg
